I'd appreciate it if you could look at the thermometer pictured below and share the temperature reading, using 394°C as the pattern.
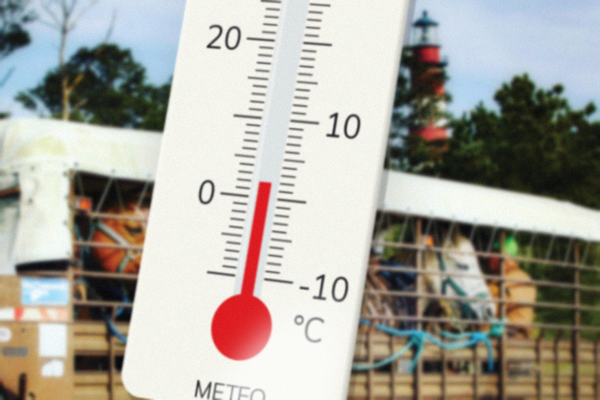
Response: 2°C
